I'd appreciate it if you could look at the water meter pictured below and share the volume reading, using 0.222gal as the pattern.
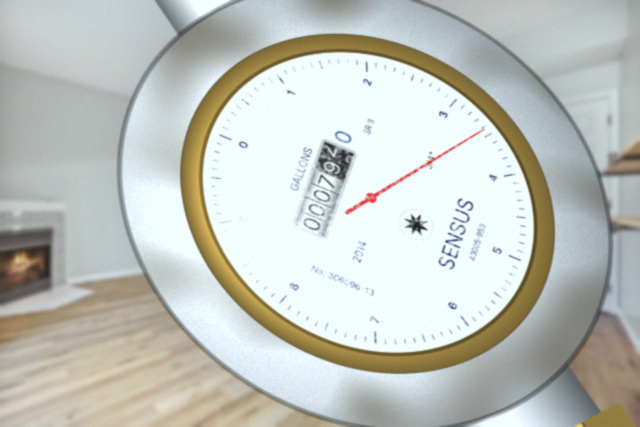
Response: 7923.4gal
